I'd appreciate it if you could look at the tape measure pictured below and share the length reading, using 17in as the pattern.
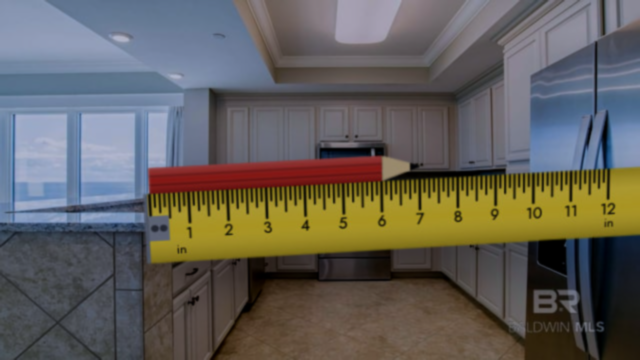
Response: 7in
